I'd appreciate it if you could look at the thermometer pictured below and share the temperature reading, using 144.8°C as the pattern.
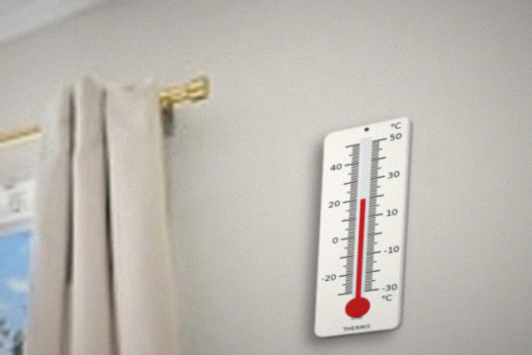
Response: 20°C
